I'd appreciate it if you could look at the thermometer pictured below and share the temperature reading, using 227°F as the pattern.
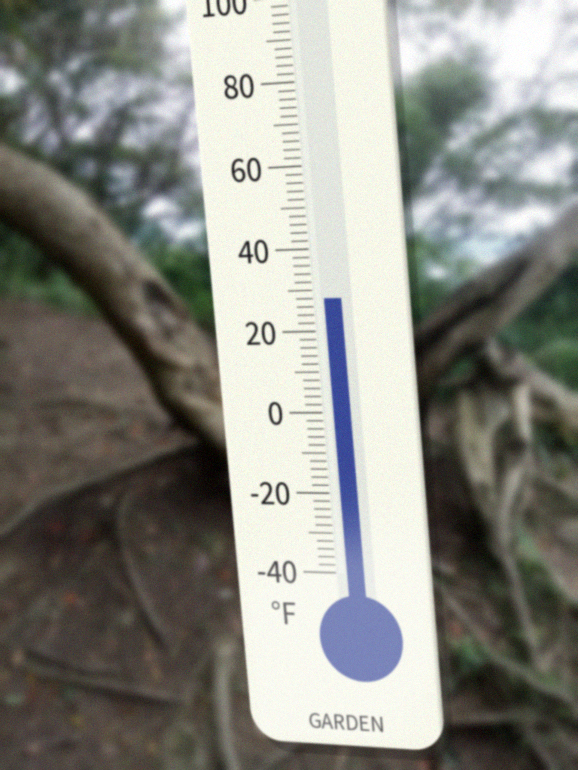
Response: 28°F
